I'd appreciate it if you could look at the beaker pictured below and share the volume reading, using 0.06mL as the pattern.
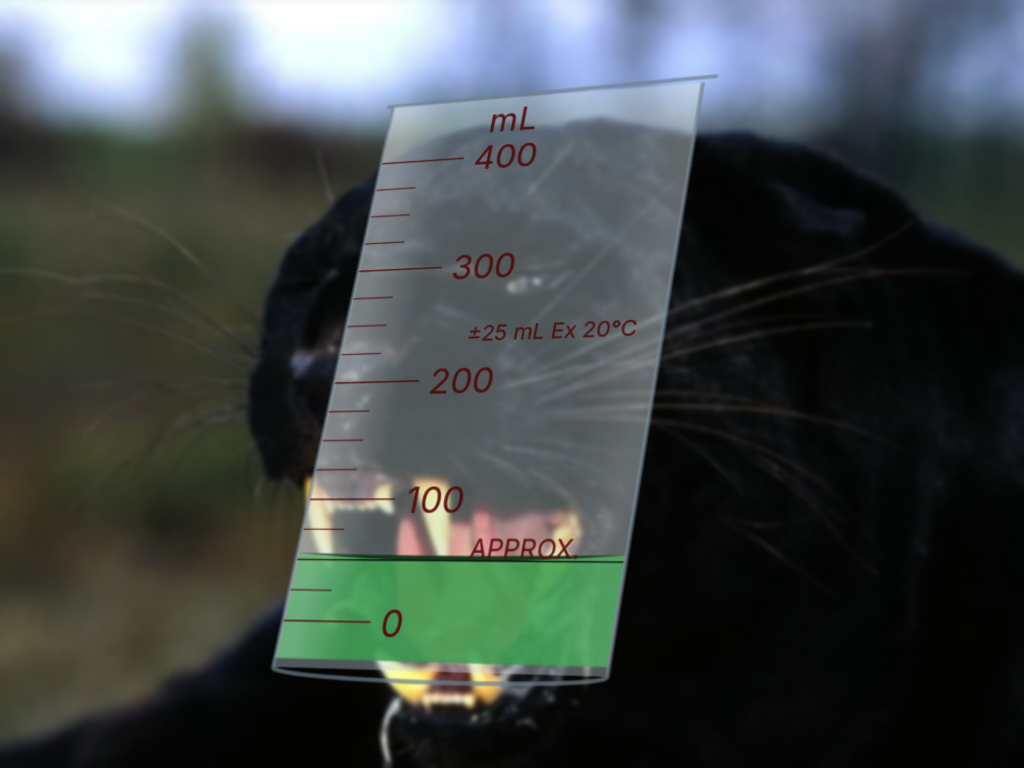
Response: 50mL
